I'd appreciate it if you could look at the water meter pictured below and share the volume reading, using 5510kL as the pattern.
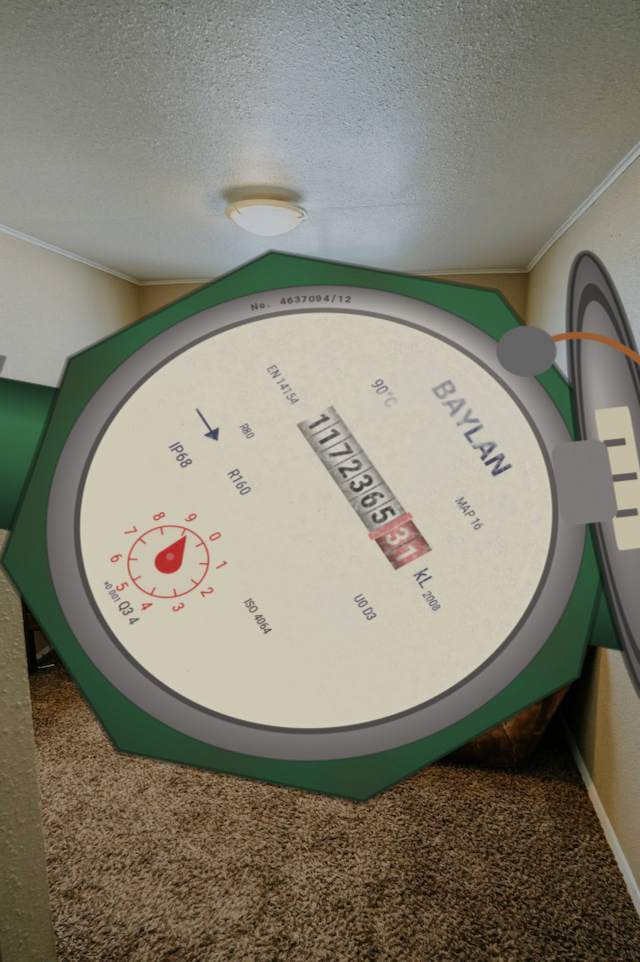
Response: 1172365.309kL
